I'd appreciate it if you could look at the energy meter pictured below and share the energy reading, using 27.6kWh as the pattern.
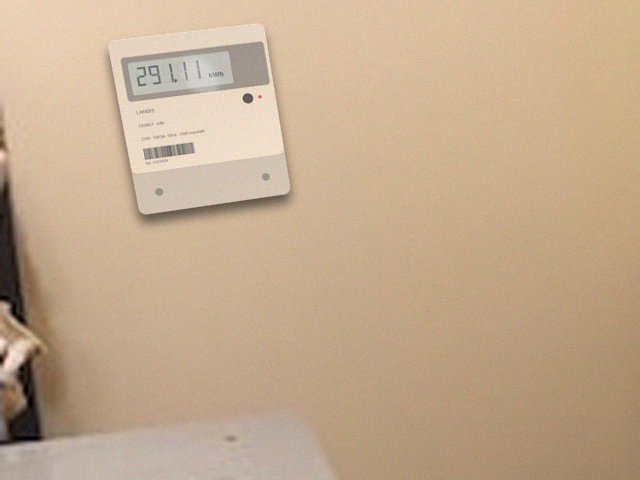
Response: 291.11kWh
